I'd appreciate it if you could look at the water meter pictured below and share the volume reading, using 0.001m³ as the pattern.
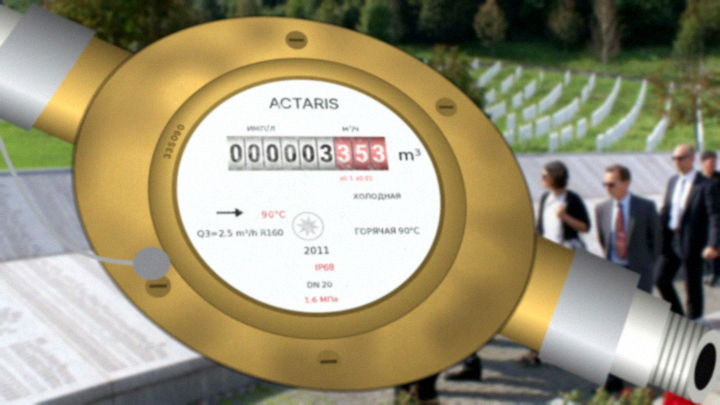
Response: 3.353m³
